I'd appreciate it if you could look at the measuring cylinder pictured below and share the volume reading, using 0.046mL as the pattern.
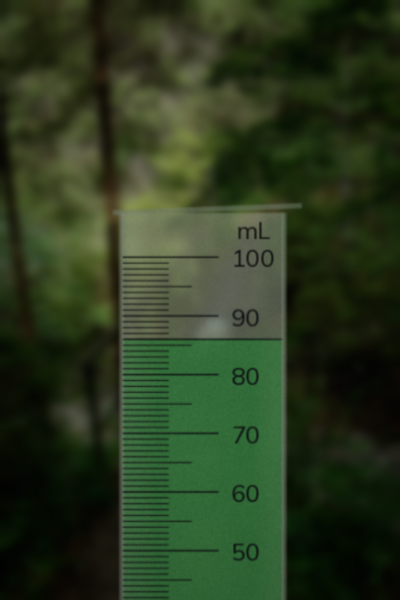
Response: 86mL
